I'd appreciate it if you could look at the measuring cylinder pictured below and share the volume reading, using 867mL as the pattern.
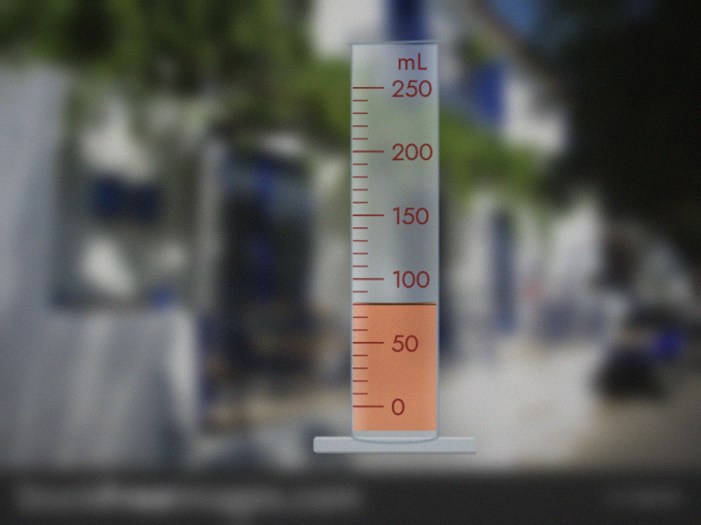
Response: 80mL
